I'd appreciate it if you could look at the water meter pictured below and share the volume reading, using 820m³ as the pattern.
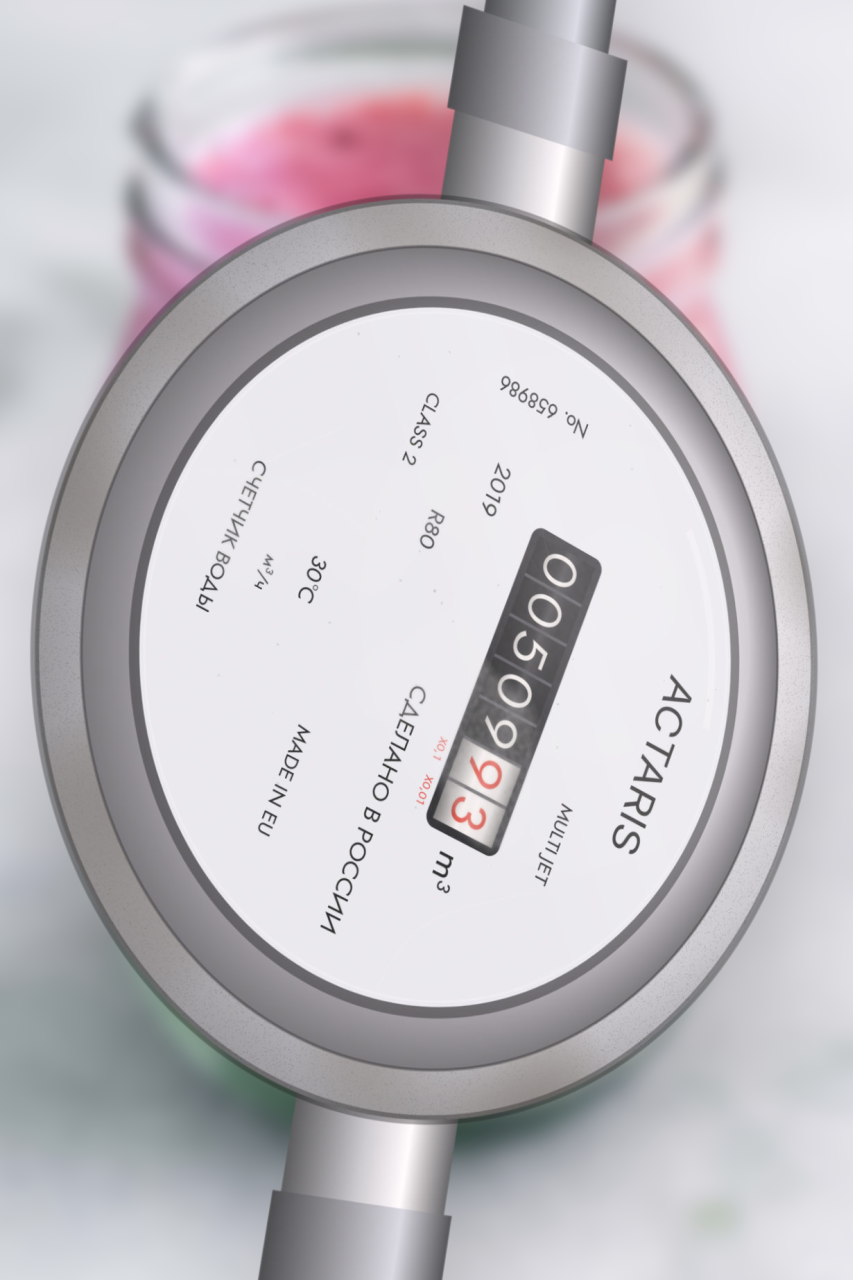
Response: 509.93m³
